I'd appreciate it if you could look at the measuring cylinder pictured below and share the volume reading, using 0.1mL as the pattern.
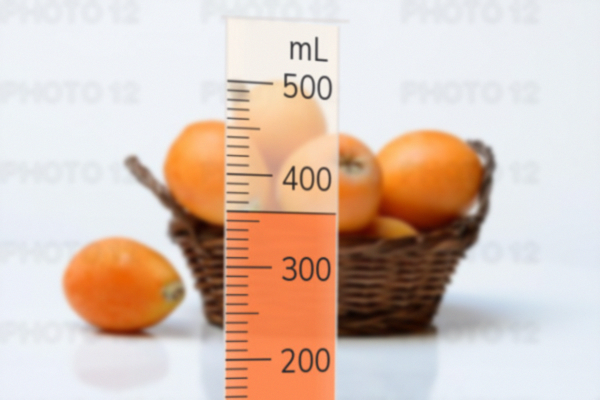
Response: 360mL
